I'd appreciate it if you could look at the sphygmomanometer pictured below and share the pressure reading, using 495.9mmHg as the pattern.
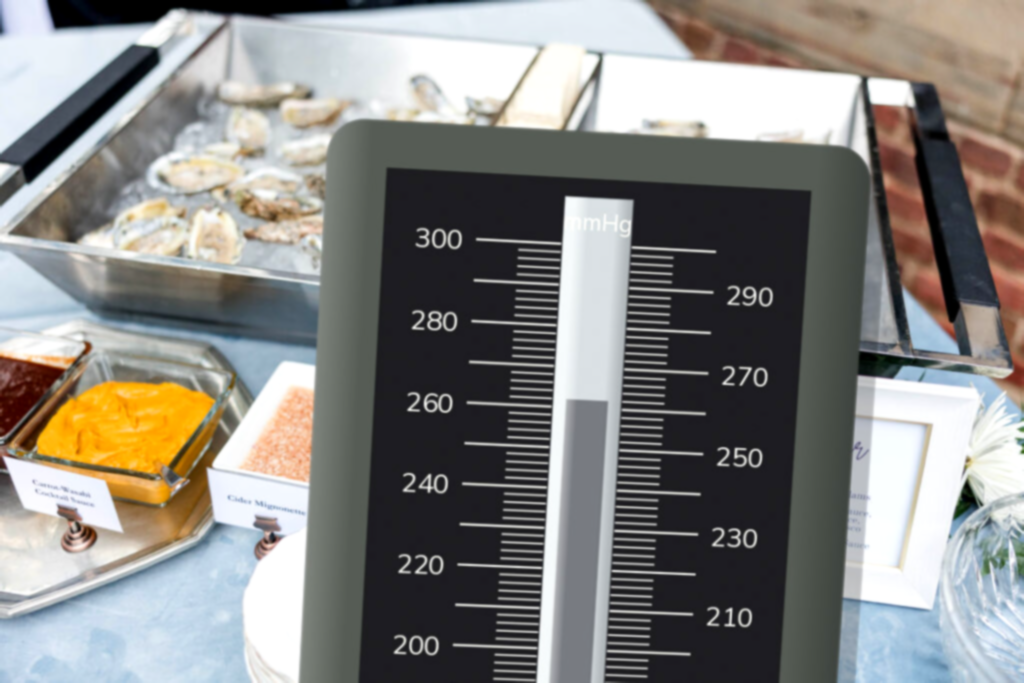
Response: 262mmHg
